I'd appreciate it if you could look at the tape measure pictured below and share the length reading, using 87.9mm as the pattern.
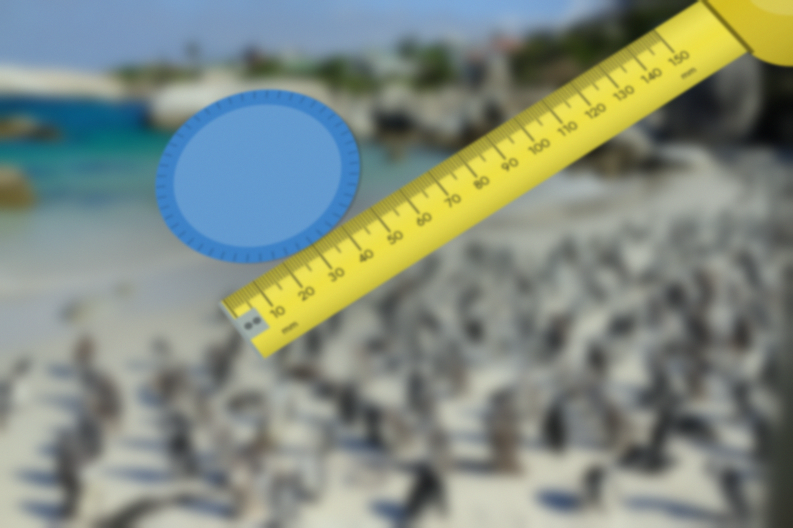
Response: 60mm
